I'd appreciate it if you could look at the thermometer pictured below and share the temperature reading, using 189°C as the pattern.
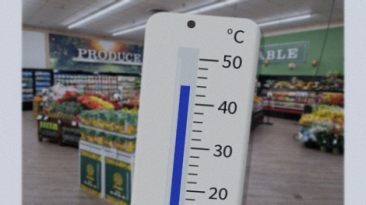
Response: 44°C
